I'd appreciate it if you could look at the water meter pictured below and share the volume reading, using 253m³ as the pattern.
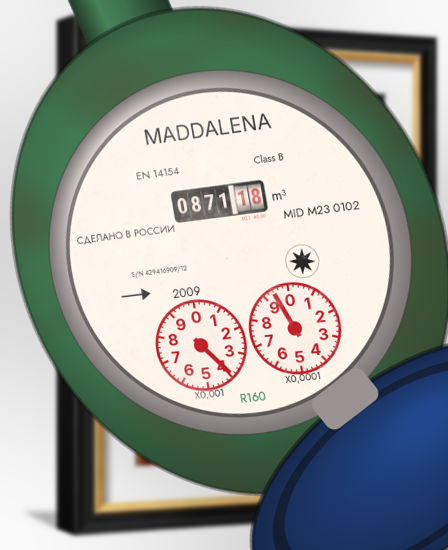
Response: 871.1839m³
